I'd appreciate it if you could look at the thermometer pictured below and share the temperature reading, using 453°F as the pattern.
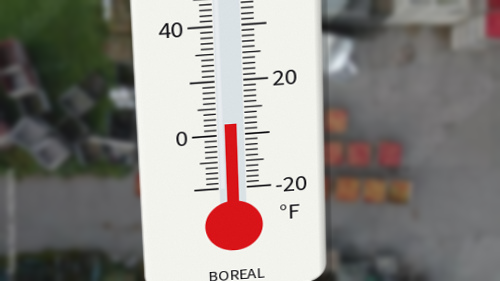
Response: 4°F
